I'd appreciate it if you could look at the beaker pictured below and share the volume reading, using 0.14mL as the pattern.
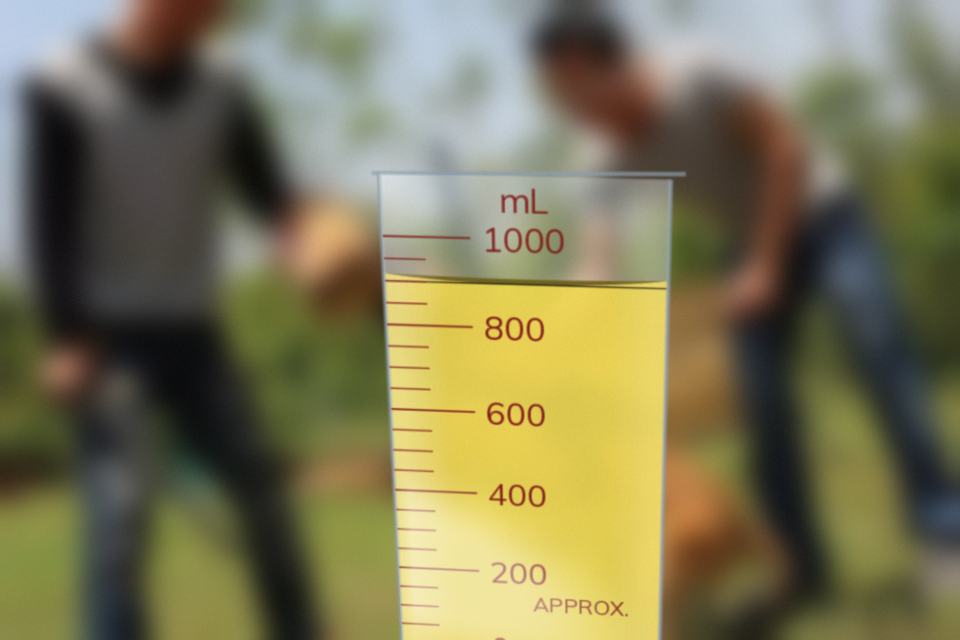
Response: 900mL
